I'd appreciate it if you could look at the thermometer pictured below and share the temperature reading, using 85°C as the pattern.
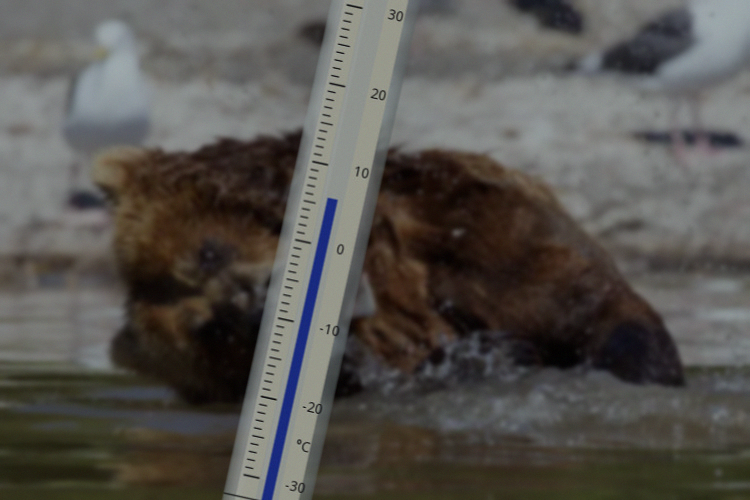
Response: 6°C
